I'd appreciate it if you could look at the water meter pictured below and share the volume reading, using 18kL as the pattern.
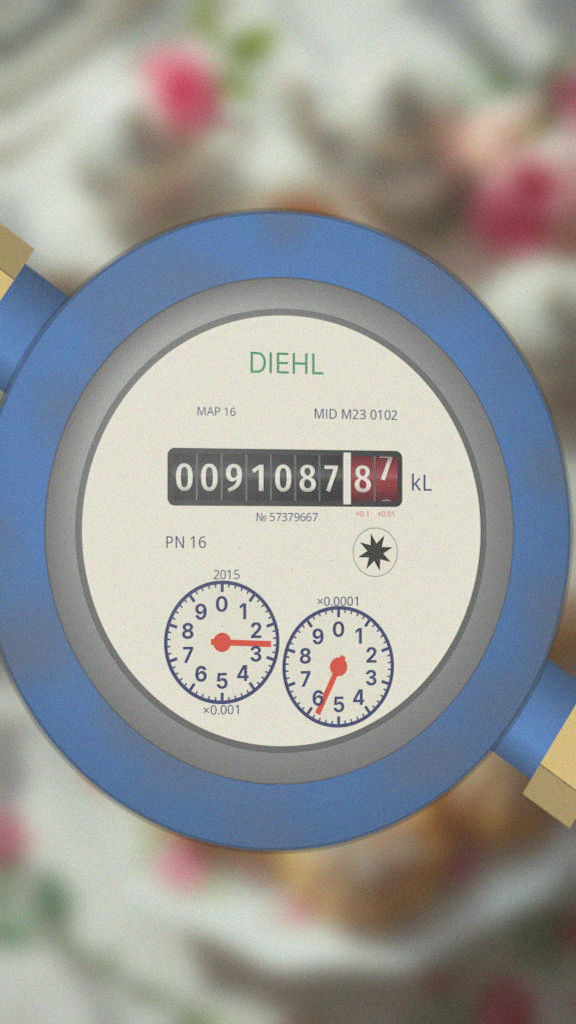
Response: 91087.8725kL
